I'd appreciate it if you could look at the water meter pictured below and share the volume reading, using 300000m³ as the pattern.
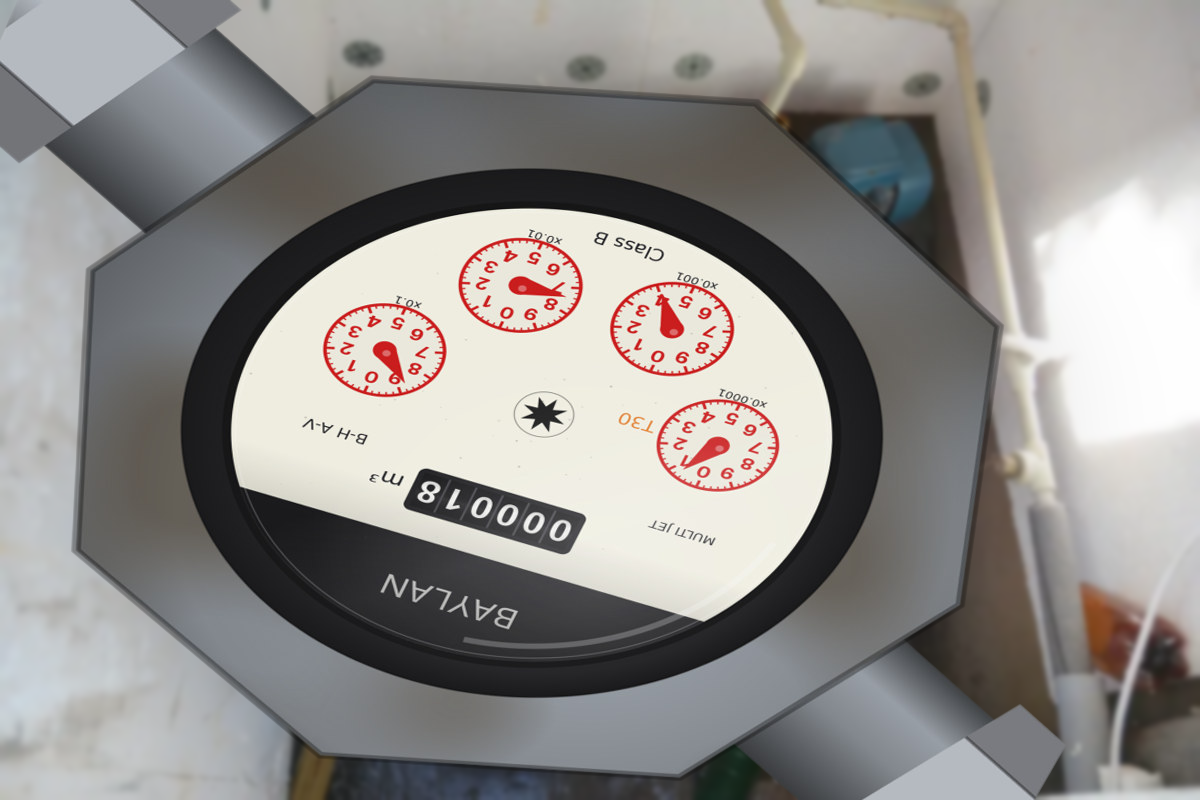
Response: 18.8740m³
